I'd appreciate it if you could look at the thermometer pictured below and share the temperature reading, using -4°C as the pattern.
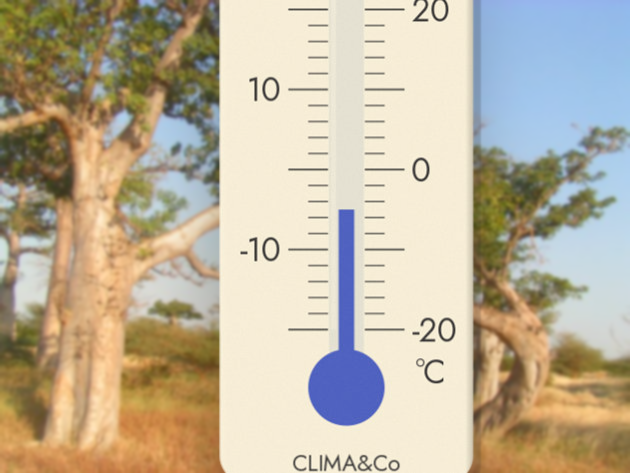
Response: -5°C
